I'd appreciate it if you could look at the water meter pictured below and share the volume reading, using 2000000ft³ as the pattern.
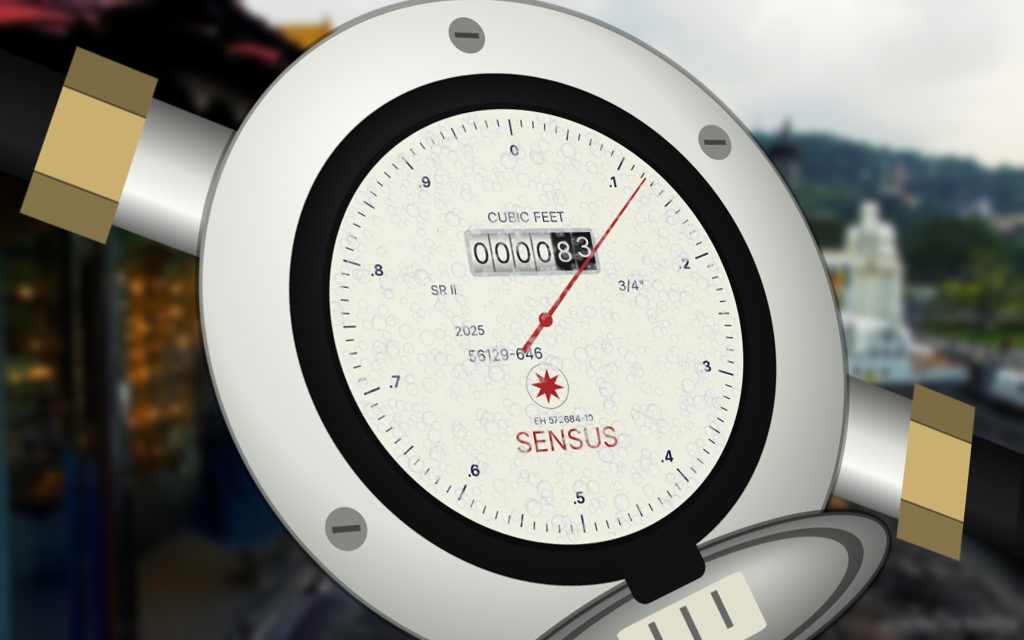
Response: 83.12ft³
